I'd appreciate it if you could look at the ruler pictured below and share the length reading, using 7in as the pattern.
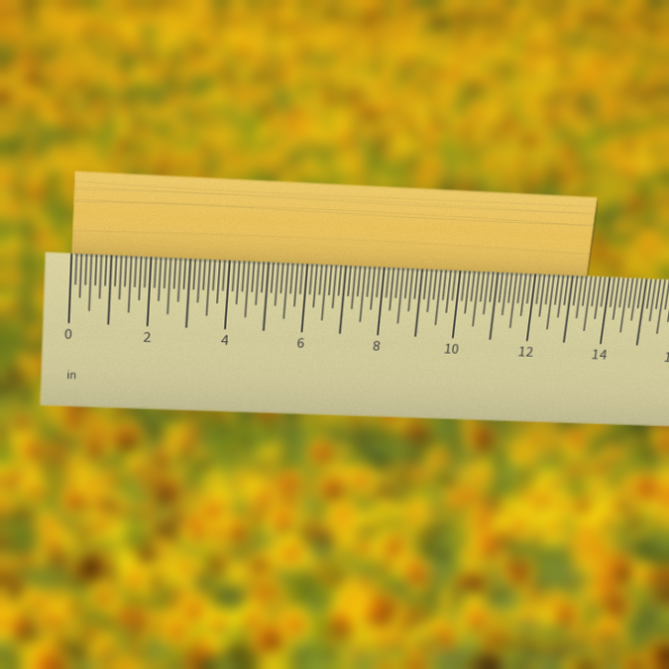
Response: 13.375in
